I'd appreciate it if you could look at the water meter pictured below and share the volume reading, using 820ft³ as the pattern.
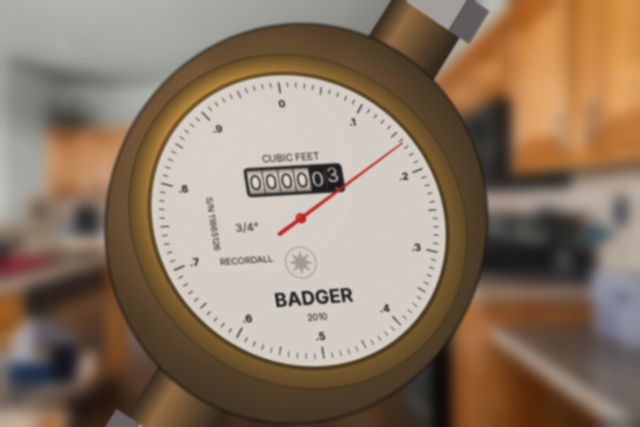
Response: 3.16ft³
